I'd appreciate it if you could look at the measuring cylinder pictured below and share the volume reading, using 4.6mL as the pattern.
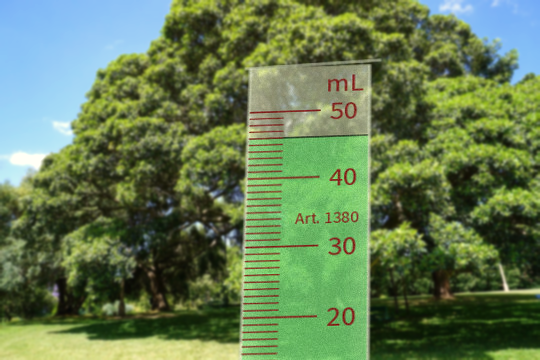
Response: 46mL
